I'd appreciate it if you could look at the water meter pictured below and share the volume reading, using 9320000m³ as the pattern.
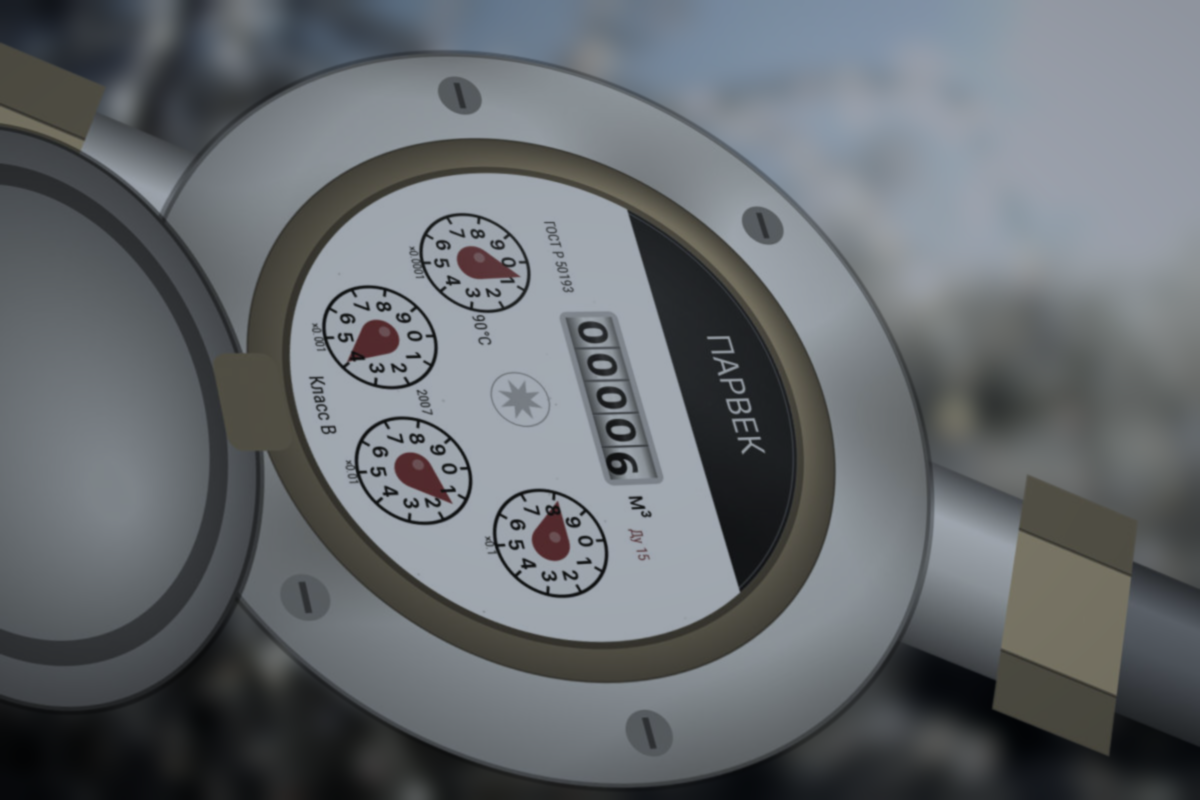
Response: 5.8140m³
